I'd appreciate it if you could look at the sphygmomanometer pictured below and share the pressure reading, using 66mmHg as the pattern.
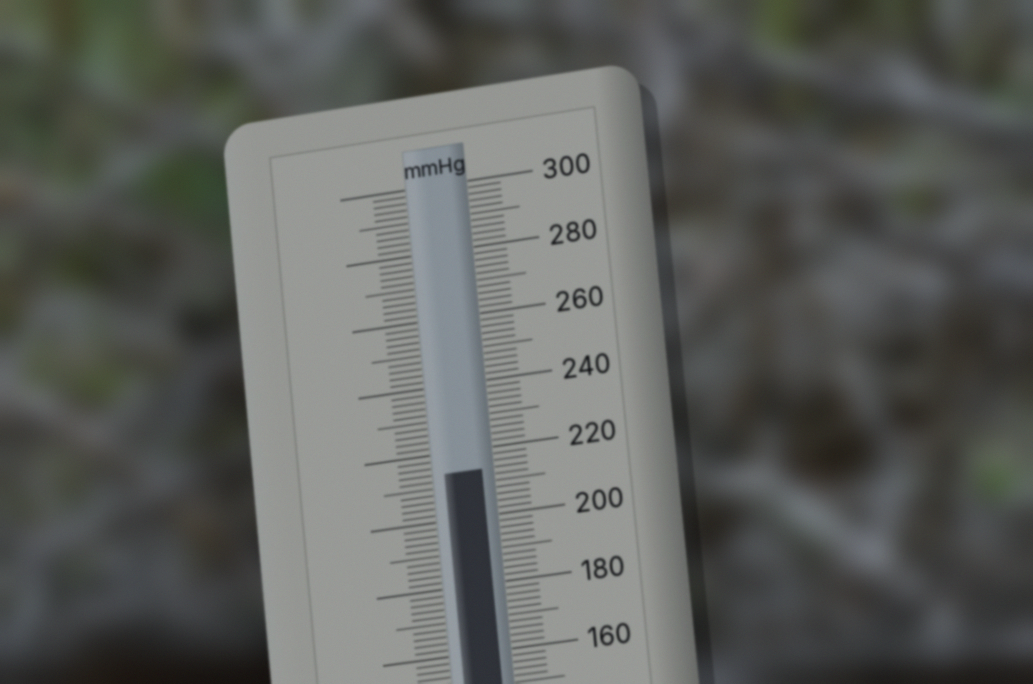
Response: 214mmHg
